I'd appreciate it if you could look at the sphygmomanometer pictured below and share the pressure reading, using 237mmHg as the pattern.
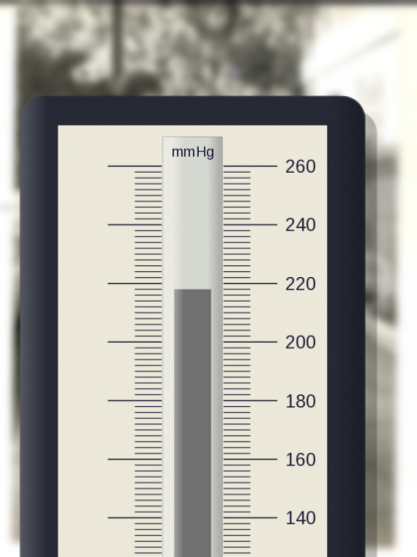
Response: 218mmHg
